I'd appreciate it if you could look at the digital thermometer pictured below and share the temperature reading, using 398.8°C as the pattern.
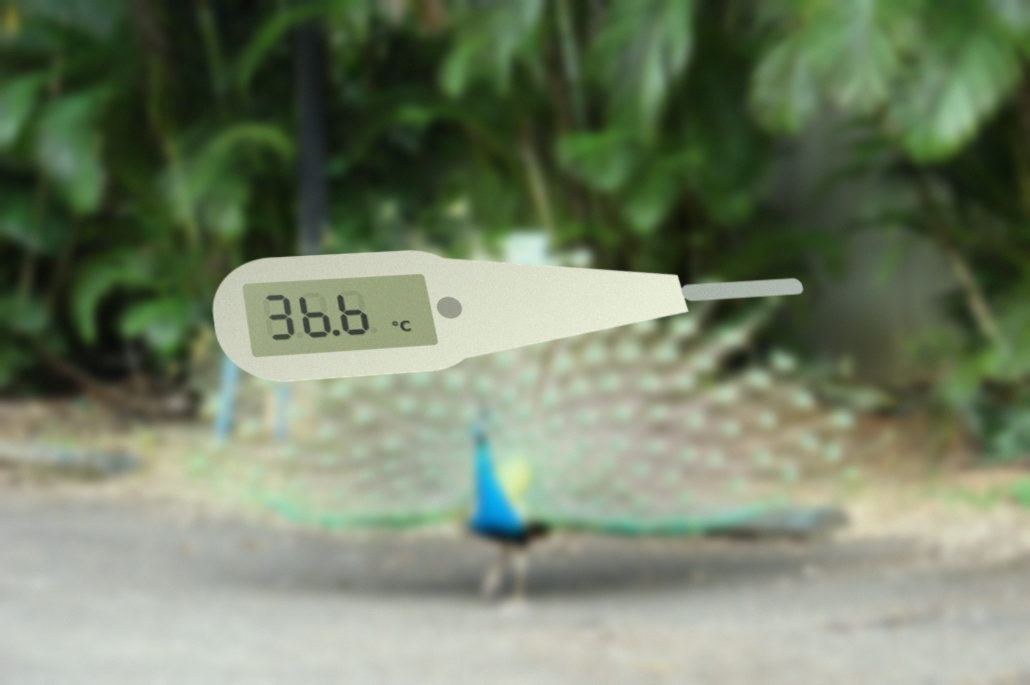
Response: 36.6°C
